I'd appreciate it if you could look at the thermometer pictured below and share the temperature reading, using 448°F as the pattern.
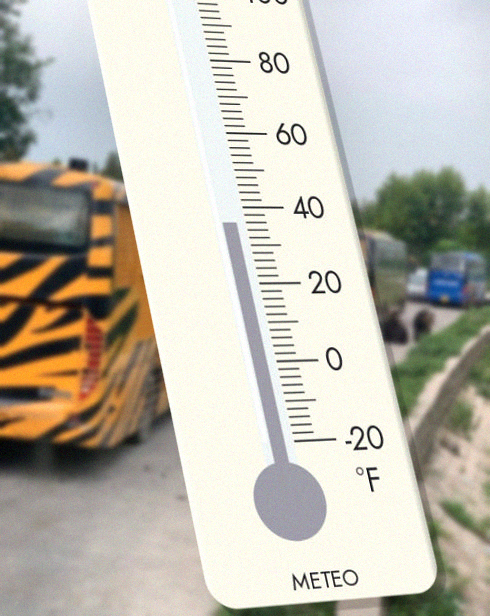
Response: 36°F
